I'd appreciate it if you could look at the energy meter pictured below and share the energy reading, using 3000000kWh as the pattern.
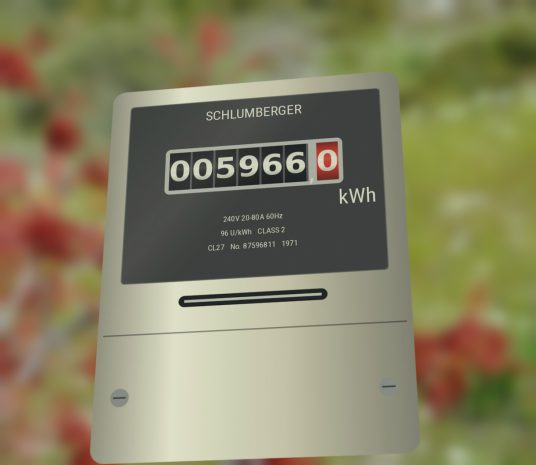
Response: 5966.0kWh
